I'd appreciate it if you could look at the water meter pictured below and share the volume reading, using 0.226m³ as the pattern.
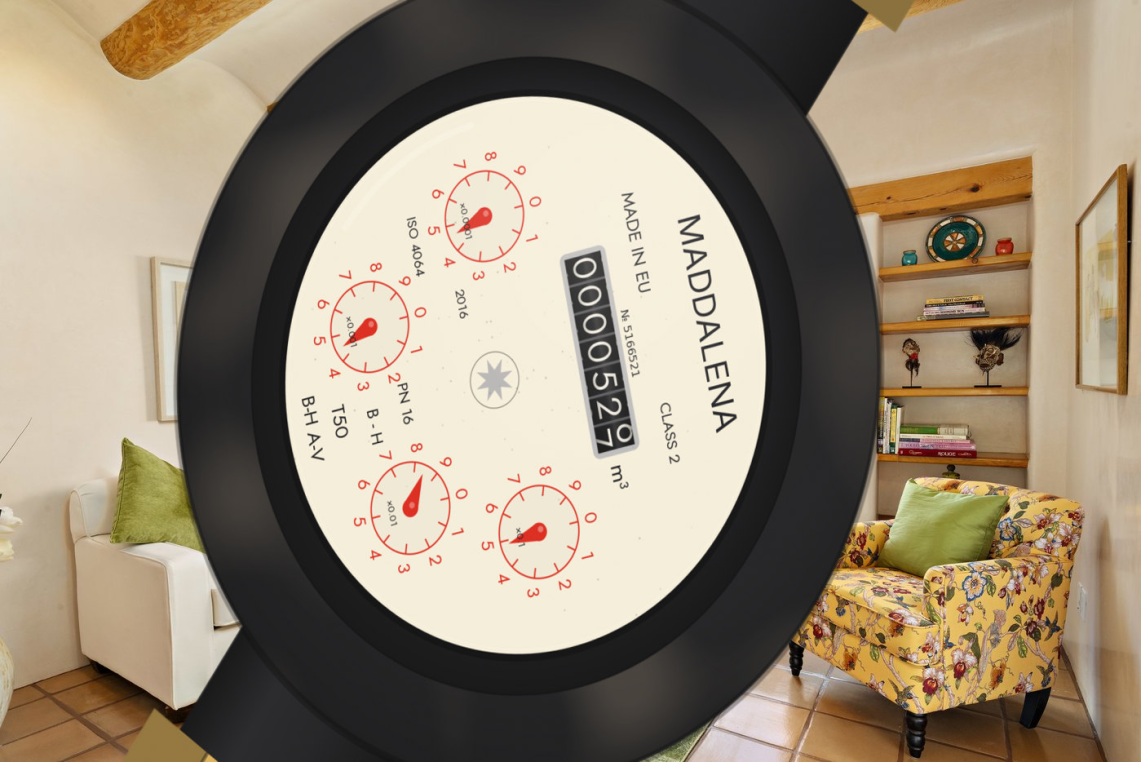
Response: 526.4844m³
